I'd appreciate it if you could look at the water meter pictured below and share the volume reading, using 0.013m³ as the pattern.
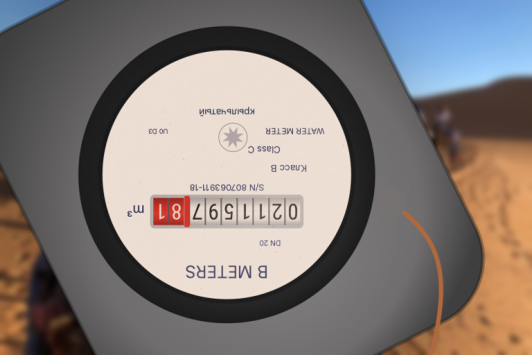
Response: 211597.81m³
